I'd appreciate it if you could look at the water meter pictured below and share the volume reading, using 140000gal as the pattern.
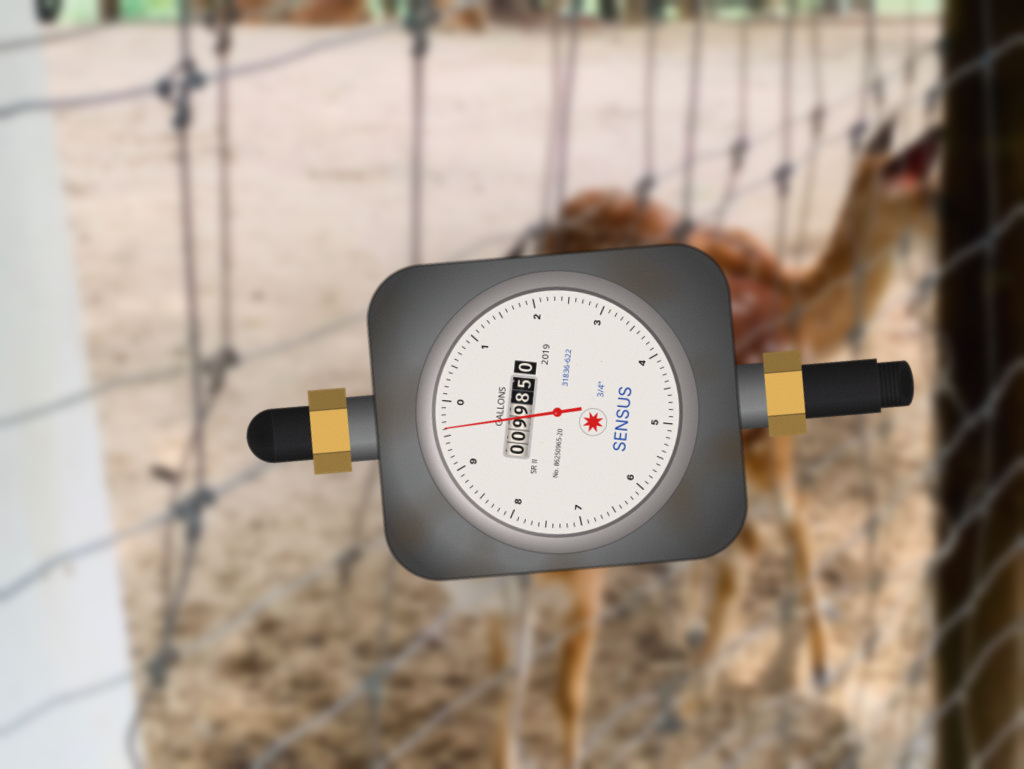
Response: 99849.6gal
